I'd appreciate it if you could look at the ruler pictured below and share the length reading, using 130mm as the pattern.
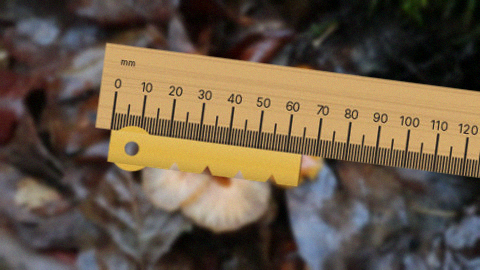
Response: 65mm
